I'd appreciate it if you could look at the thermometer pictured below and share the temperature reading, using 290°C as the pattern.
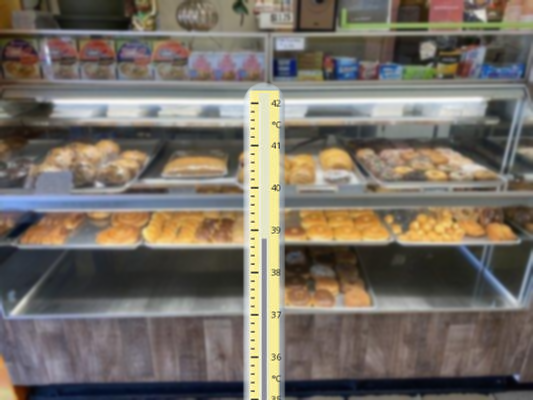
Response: 38.8°C
